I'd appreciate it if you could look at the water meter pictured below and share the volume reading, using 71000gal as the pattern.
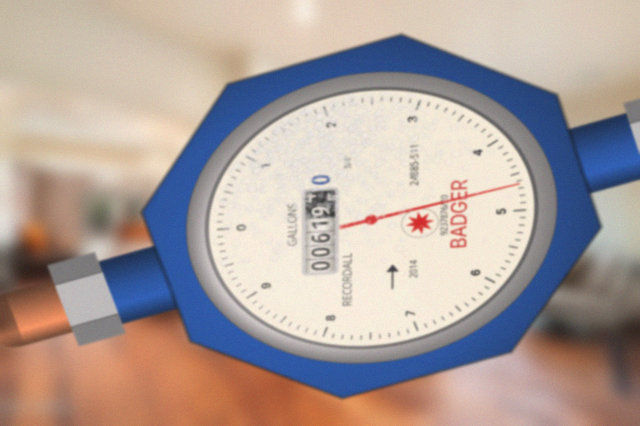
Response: 61944.6gal
